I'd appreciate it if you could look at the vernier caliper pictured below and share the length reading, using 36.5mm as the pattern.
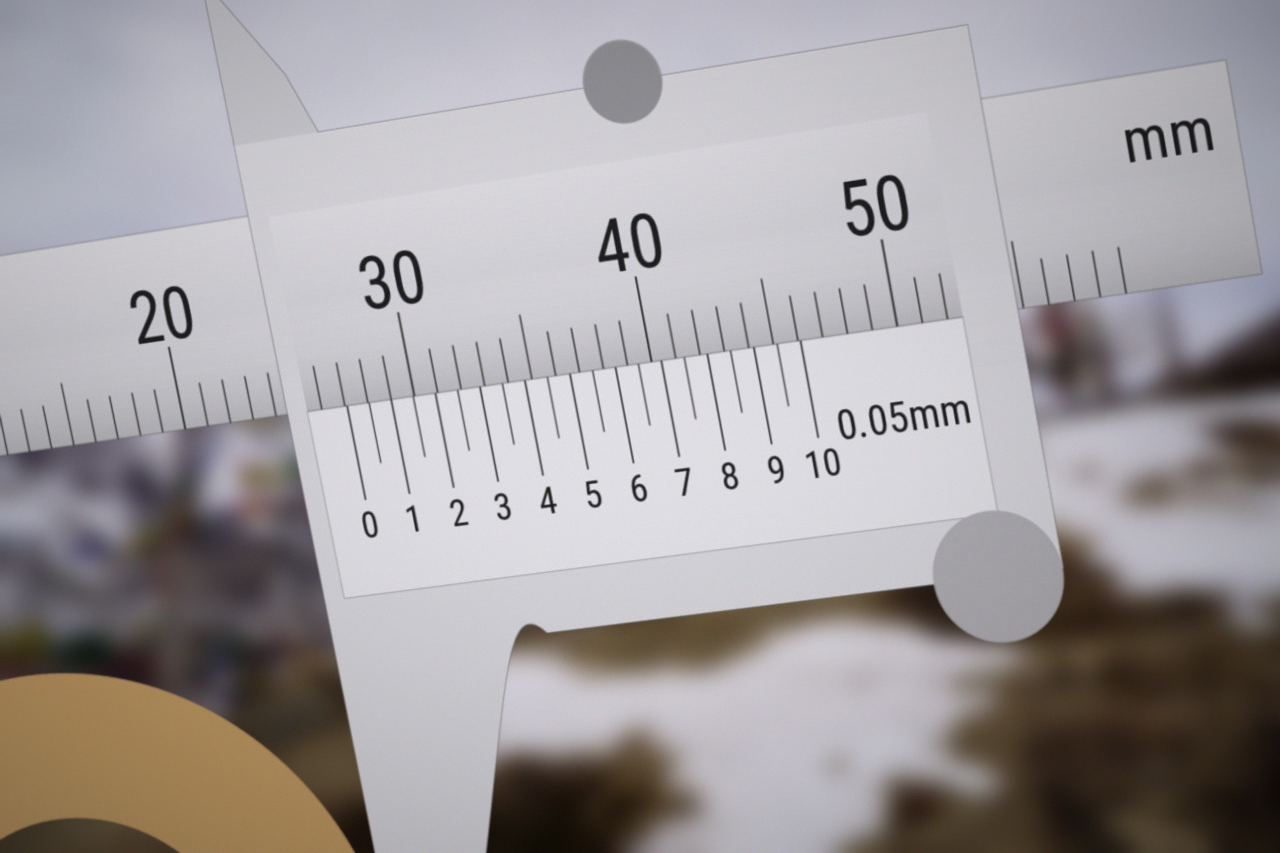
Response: 27.1mm
